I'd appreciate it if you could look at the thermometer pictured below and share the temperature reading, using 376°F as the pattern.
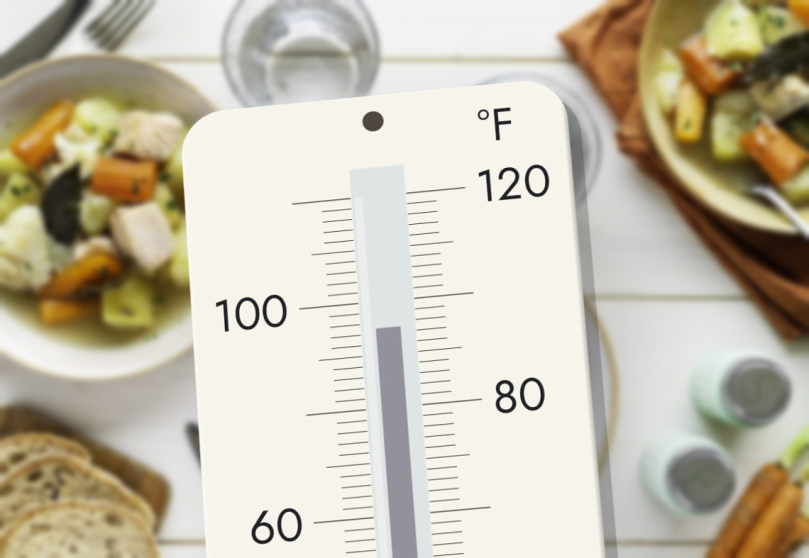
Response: 95°F
